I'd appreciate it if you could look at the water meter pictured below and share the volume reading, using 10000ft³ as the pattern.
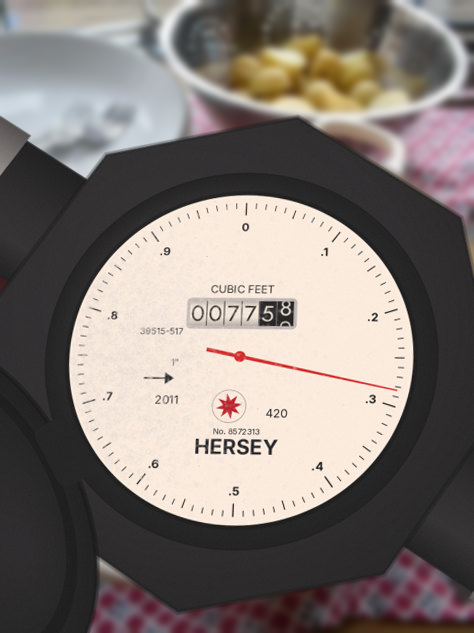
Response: 7758.28ft³
